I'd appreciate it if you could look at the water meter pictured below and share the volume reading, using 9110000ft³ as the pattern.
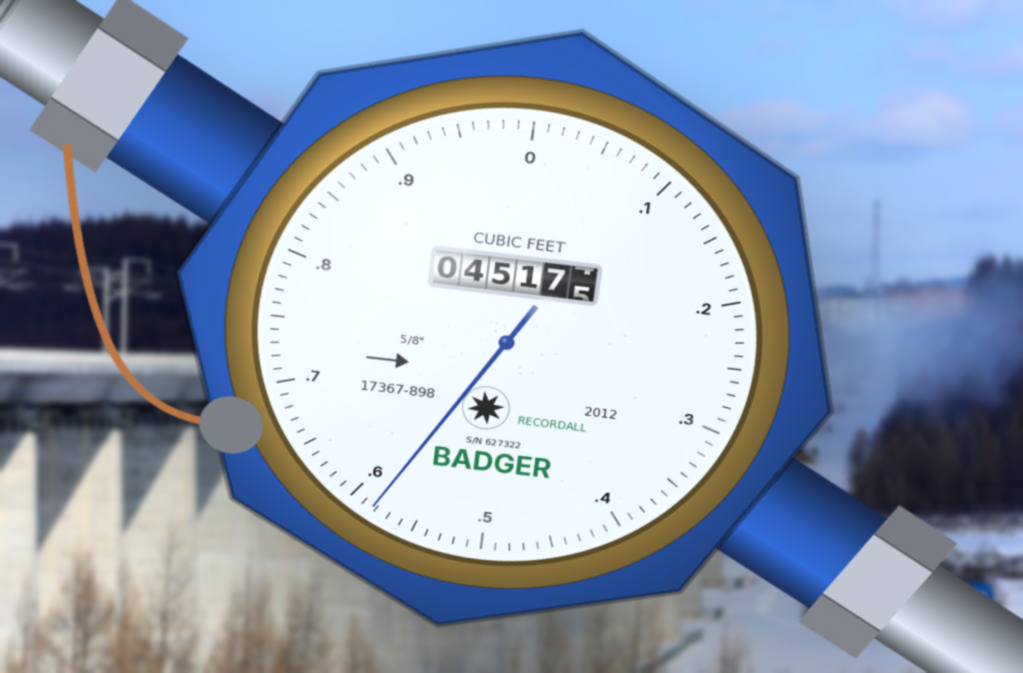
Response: 45174.58ft³
